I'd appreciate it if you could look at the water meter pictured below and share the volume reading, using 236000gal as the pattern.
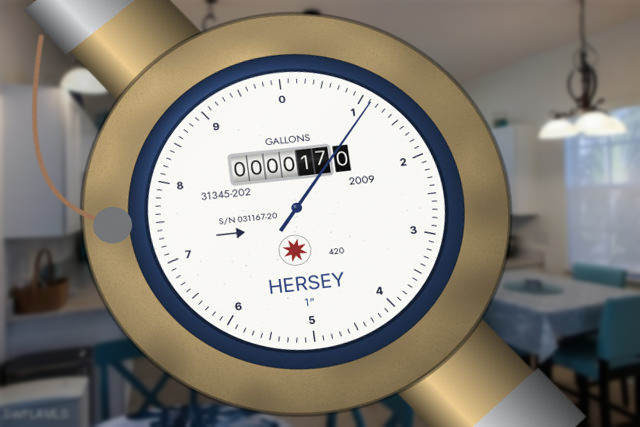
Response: 171.1gal
